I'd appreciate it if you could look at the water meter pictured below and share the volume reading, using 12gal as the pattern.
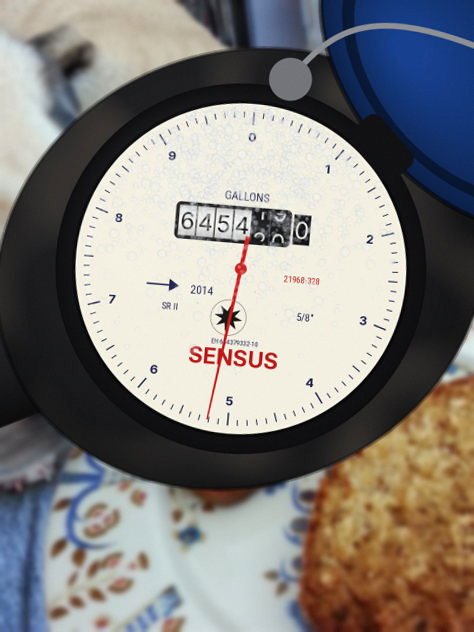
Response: 6454195.2gal
